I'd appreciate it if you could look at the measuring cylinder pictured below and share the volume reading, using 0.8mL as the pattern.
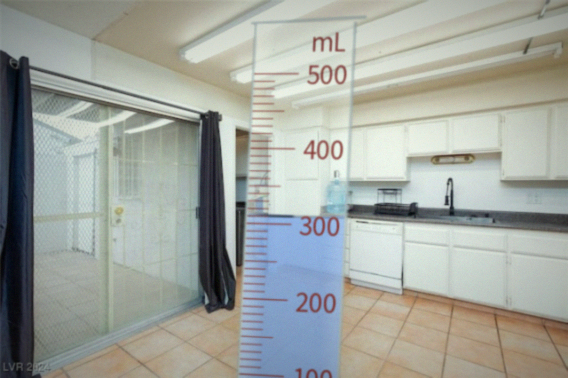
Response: 310mL
